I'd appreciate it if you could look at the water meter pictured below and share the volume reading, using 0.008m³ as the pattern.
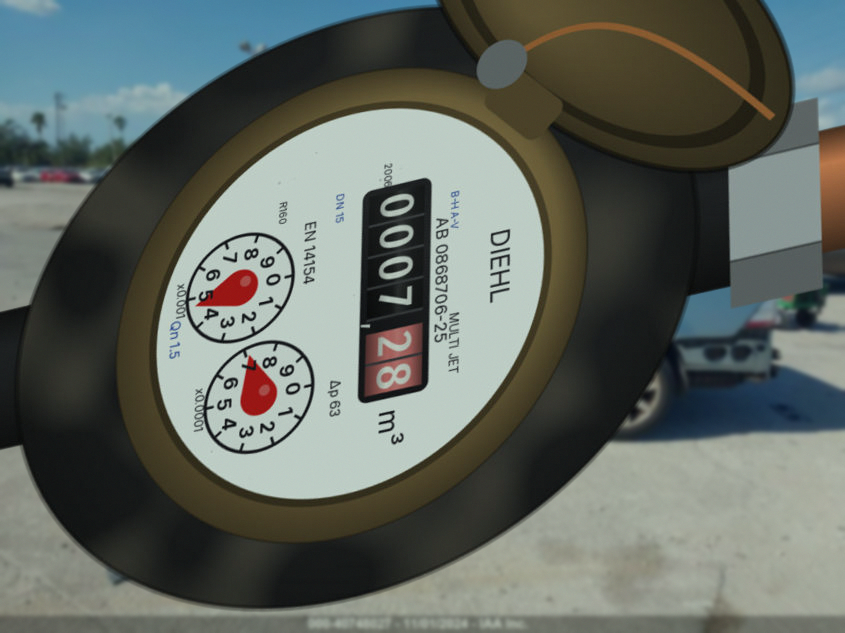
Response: 7.2847m³
